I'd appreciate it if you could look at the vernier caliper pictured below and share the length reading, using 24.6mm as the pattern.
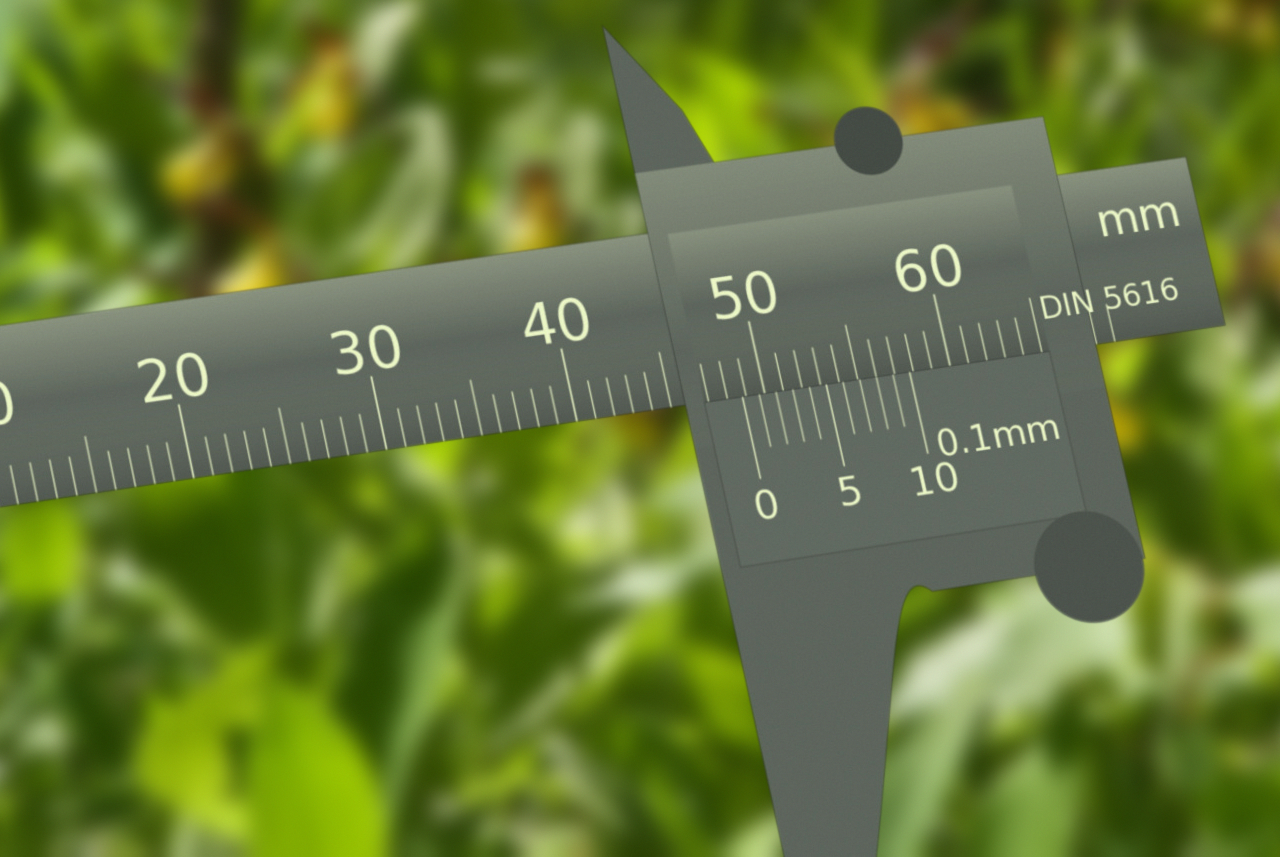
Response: 48.8mm
